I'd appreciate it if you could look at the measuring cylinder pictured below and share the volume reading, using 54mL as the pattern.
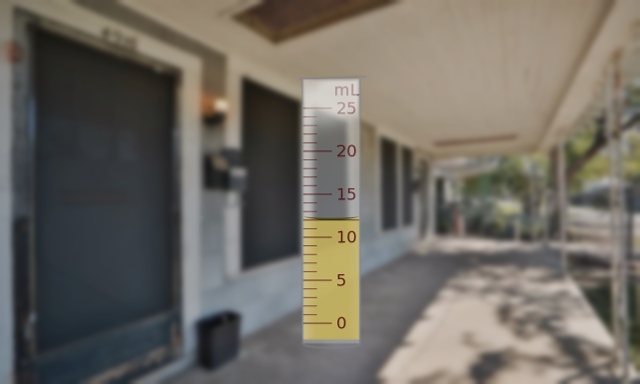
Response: 12mL
